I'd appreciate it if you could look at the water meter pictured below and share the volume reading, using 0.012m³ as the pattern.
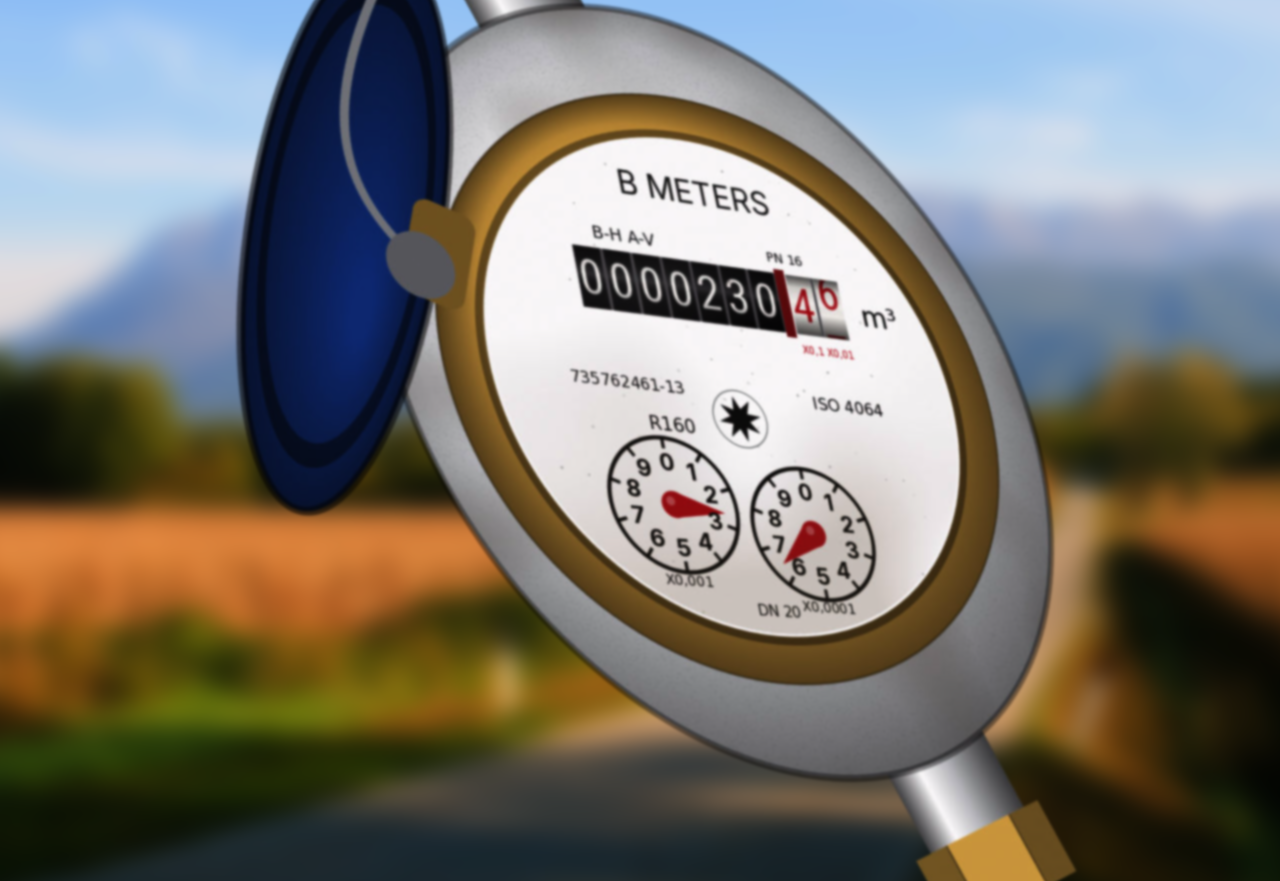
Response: 230.4626m³
